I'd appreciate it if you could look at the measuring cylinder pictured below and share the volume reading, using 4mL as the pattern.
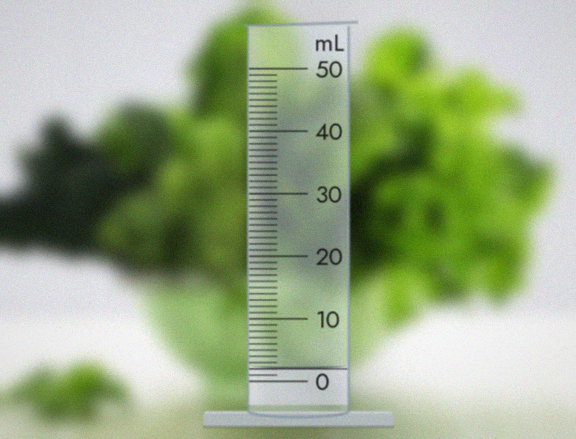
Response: 2mL
